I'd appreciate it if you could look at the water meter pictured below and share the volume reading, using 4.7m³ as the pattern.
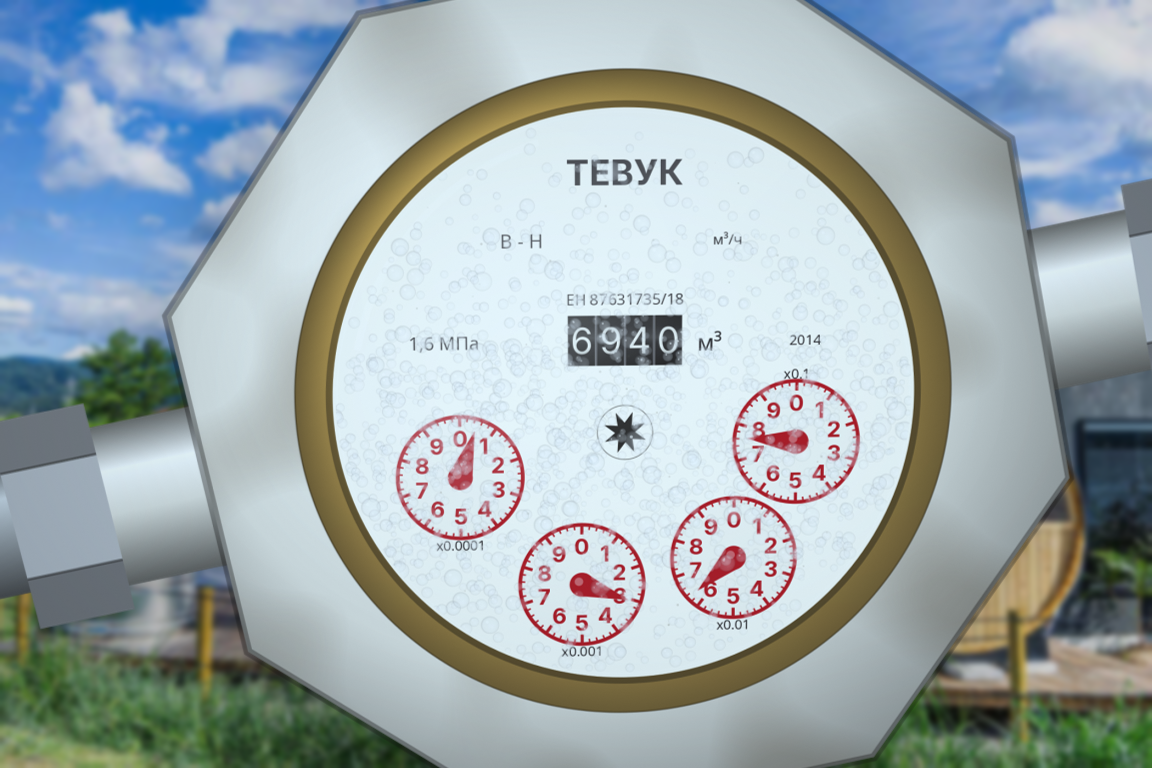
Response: 6940.7630m³
